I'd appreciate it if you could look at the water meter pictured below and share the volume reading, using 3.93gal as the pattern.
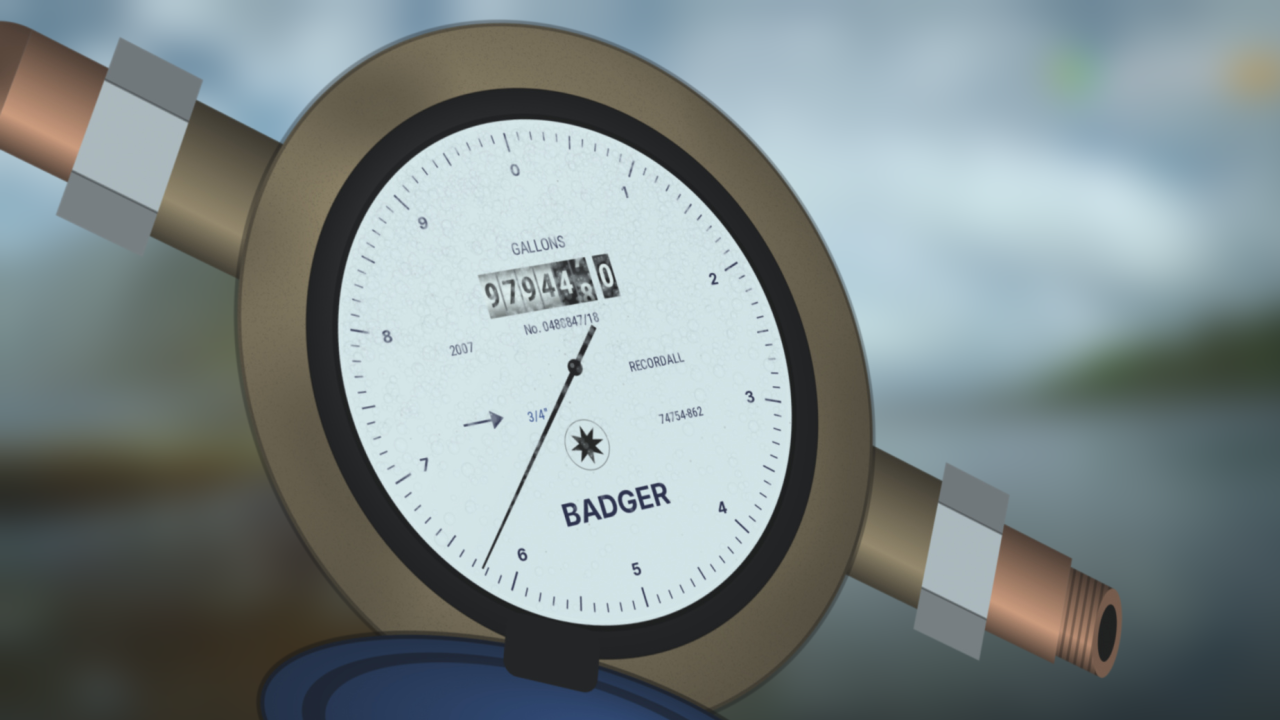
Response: 9794476.2gal
